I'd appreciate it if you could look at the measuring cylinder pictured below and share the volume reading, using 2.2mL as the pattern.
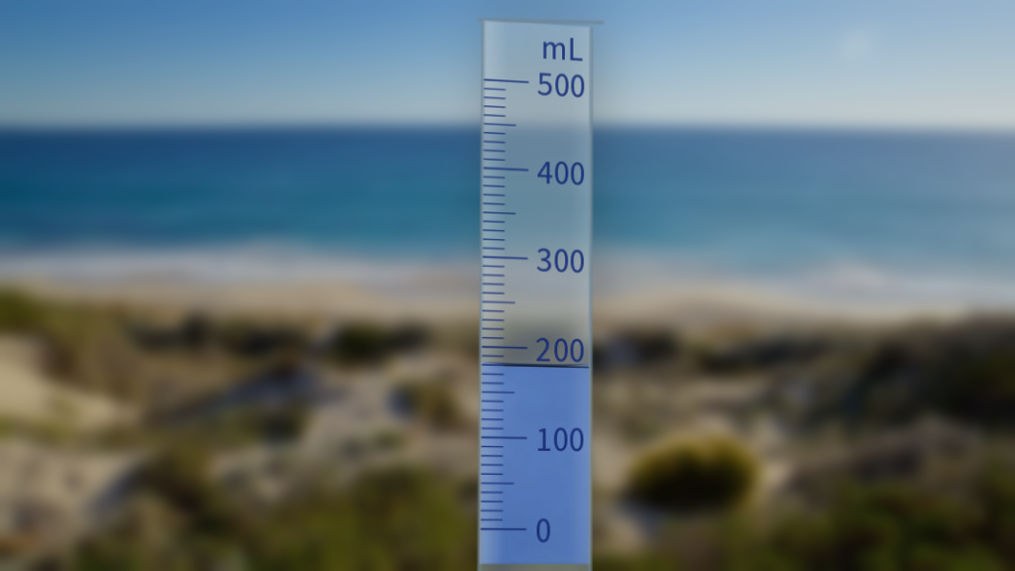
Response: 180mL
